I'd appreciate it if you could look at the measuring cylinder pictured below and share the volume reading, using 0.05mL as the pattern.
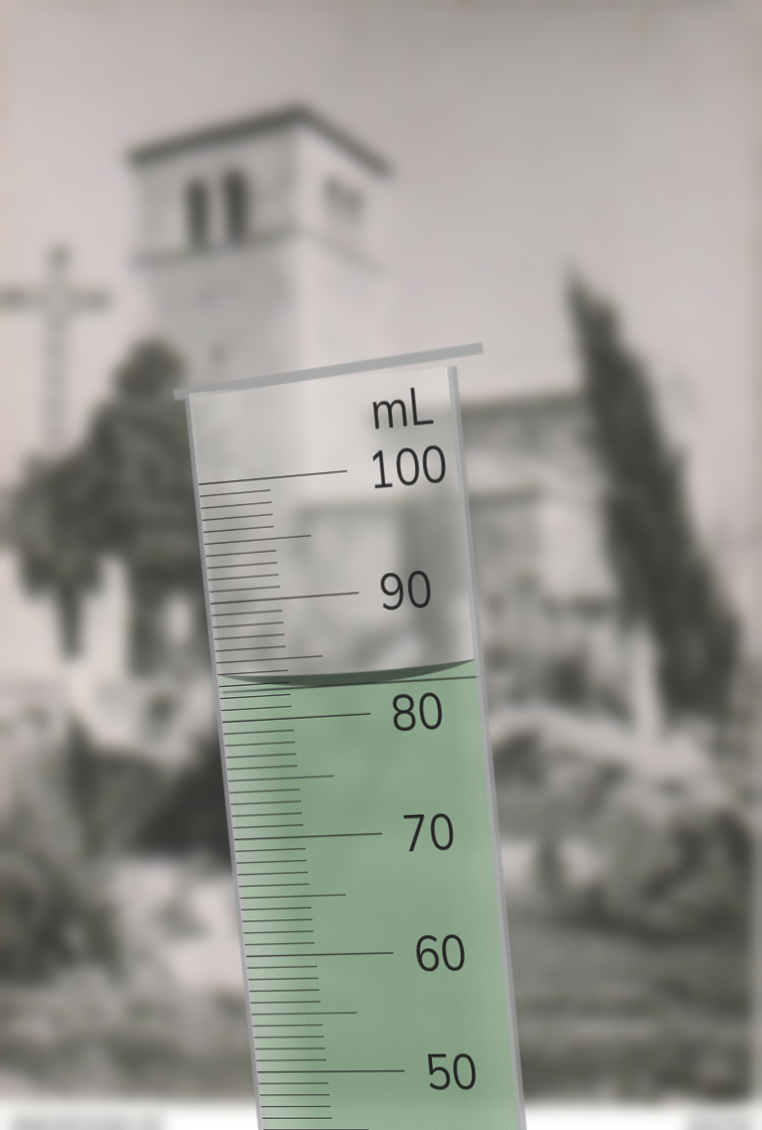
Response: 82.5mL
